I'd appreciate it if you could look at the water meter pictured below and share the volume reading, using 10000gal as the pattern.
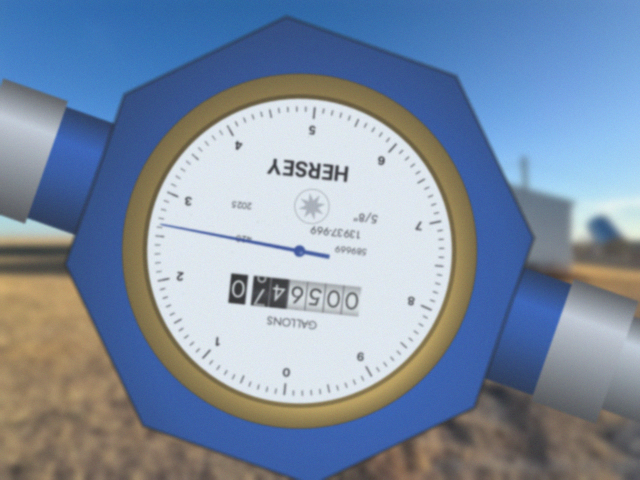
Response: 56472.6gal
